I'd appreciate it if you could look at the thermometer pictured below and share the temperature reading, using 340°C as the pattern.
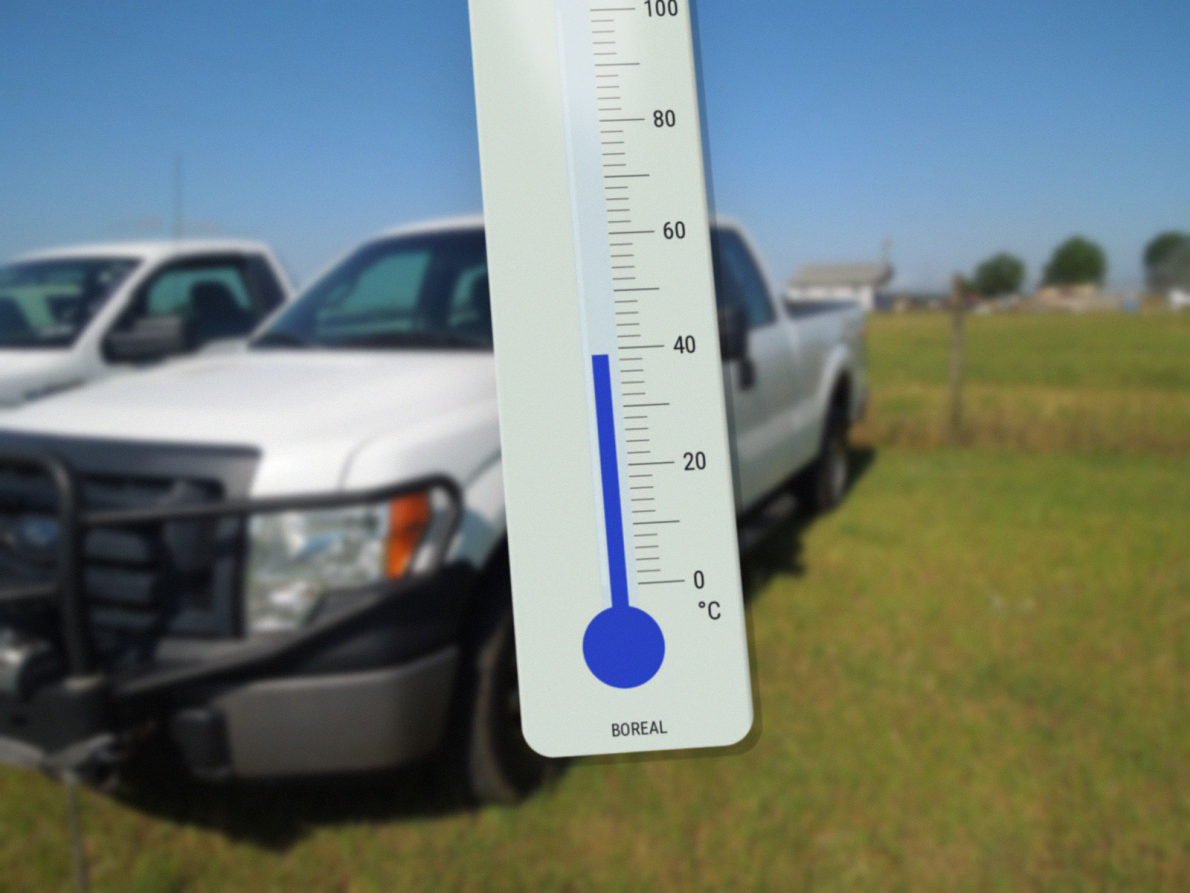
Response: 39°C
